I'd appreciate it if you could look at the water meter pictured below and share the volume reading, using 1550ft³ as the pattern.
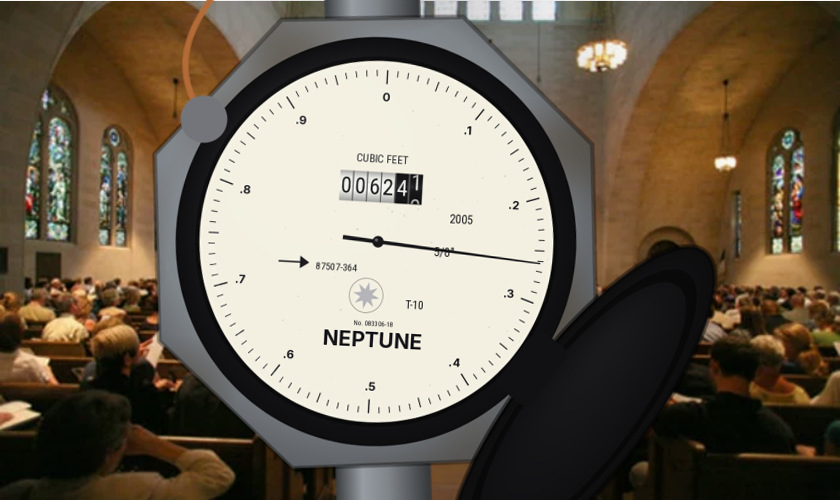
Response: 6241.26ft³
